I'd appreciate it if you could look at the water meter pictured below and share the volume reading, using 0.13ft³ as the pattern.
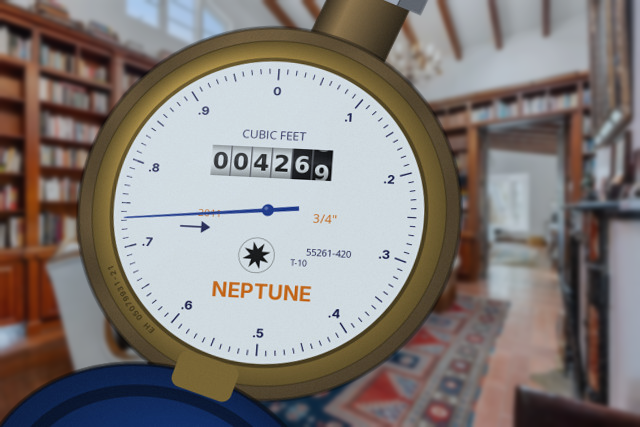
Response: 4268.73ft³
